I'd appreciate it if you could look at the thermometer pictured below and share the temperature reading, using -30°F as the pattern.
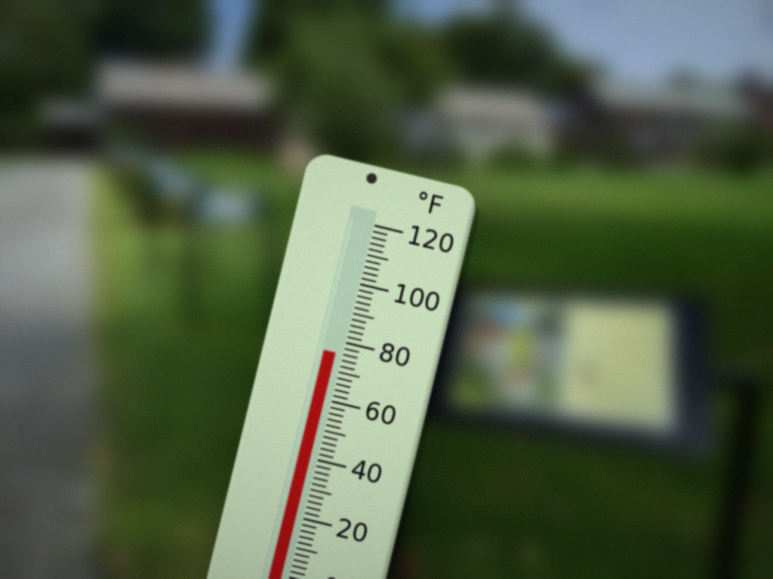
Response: 76°F
